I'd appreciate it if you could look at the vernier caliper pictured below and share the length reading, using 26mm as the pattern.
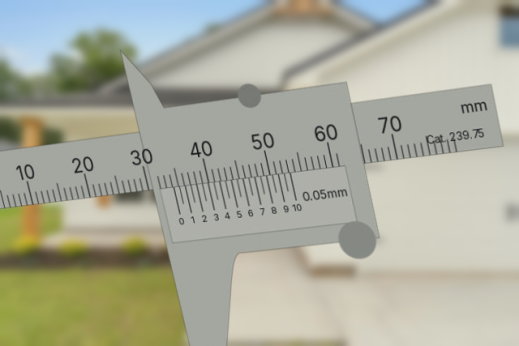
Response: 34.2mm
